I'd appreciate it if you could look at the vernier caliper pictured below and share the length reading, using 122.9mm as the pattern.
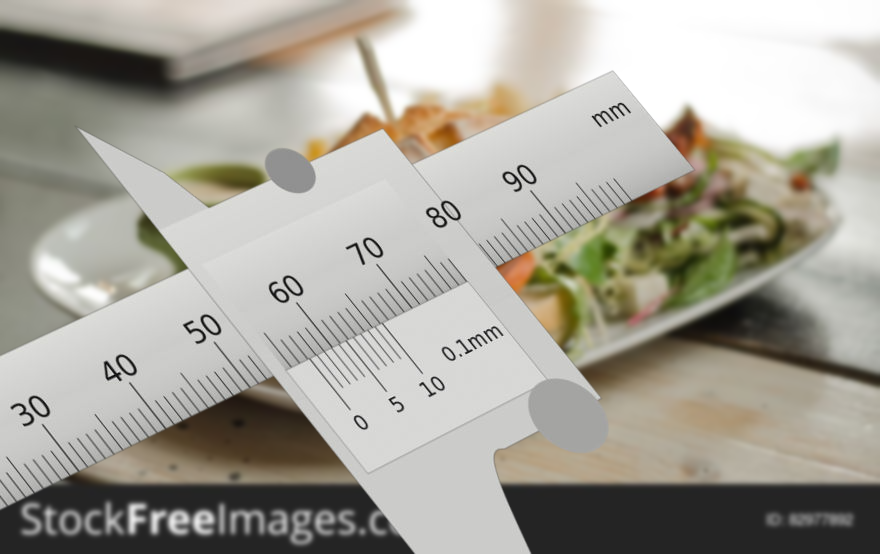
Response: 57.2mm
